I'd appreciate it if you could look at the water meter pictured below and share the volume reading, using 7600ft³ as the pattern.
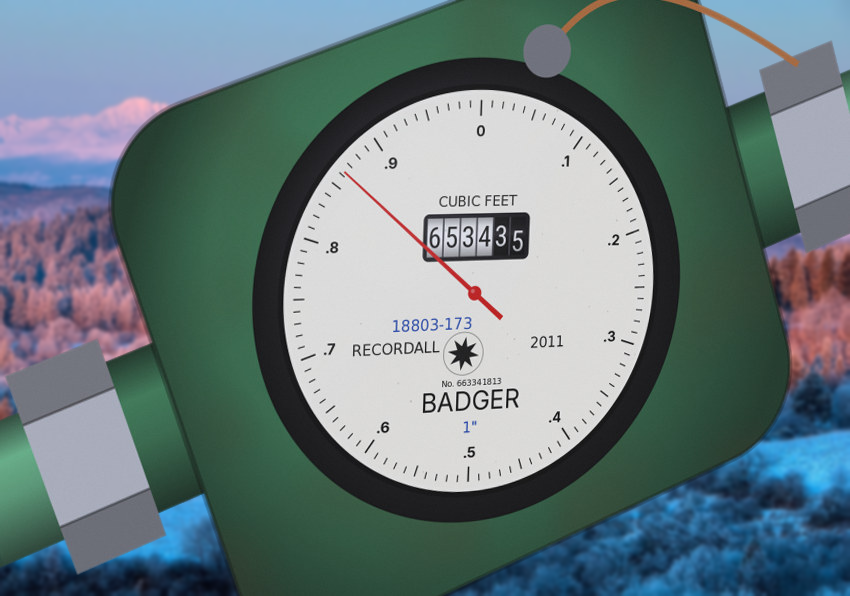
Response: 653434.86ft³
